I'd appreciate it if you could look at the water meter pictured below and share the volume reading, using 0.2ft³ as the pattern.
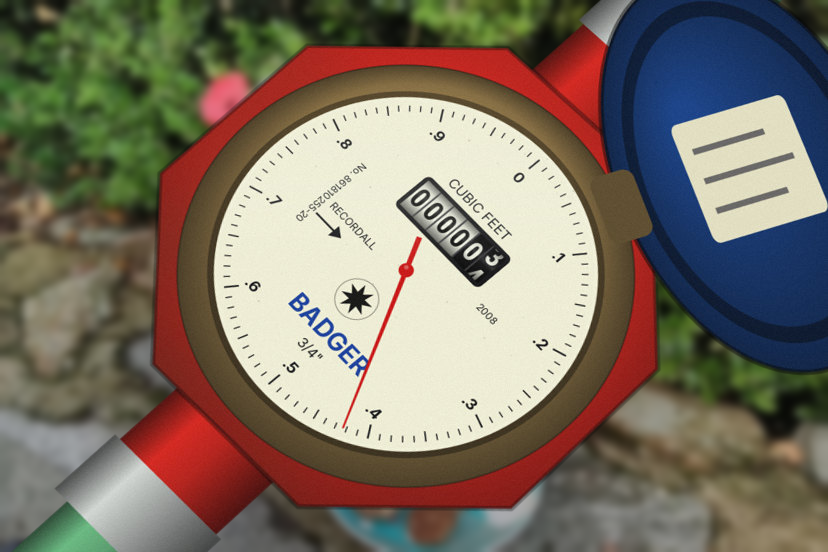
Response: 3.42ft³
